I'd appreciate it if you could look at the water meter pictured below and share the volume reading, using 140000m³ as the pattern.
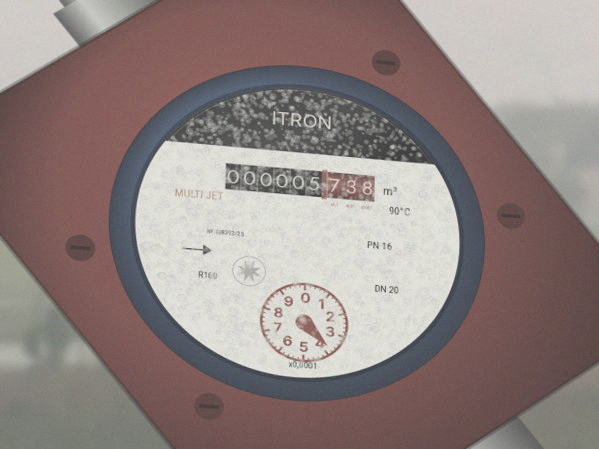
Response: 5.7383m³
